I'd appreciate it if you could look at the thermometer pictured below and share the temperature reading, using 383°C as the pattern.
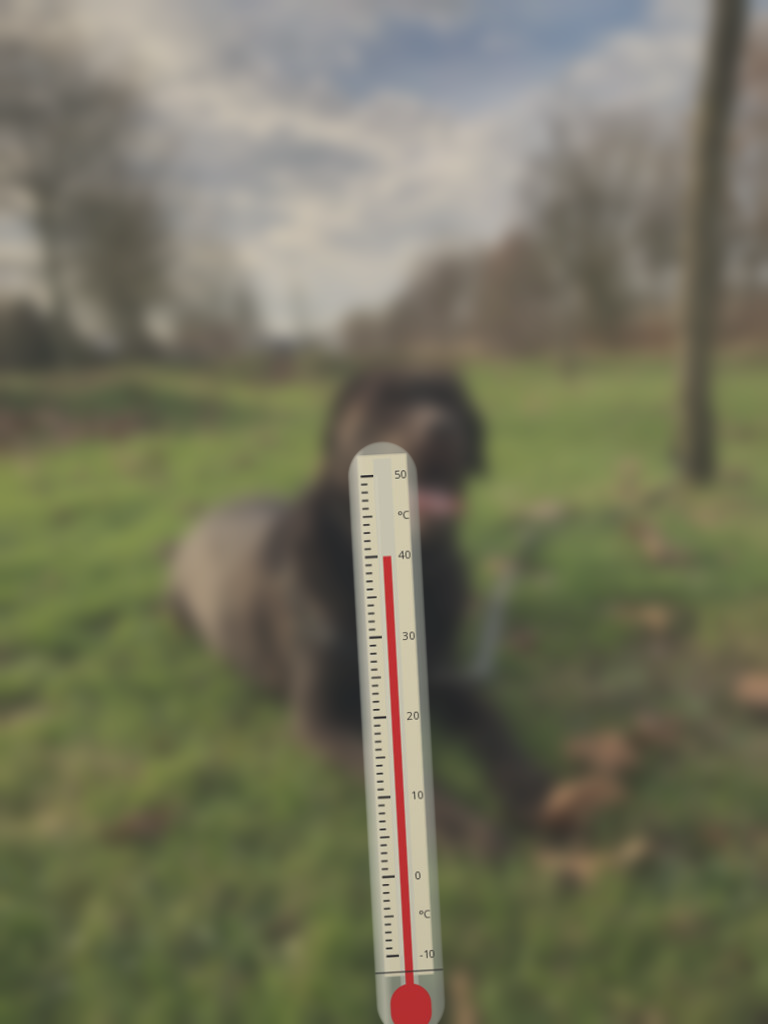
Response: 40°C
